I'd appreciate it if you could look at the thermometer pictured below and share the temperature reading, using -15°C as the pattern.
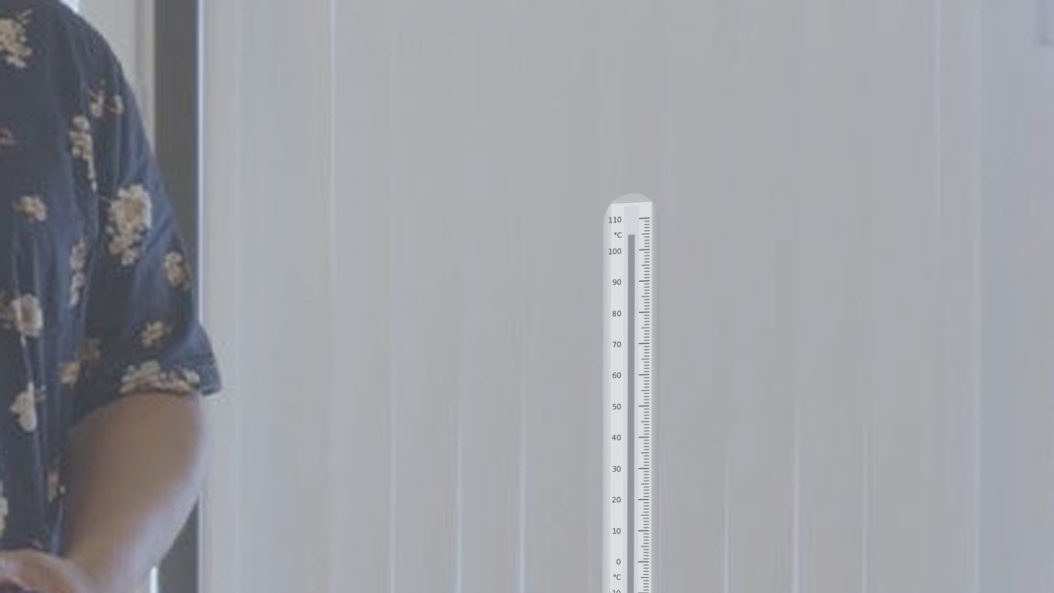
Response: 105°C
